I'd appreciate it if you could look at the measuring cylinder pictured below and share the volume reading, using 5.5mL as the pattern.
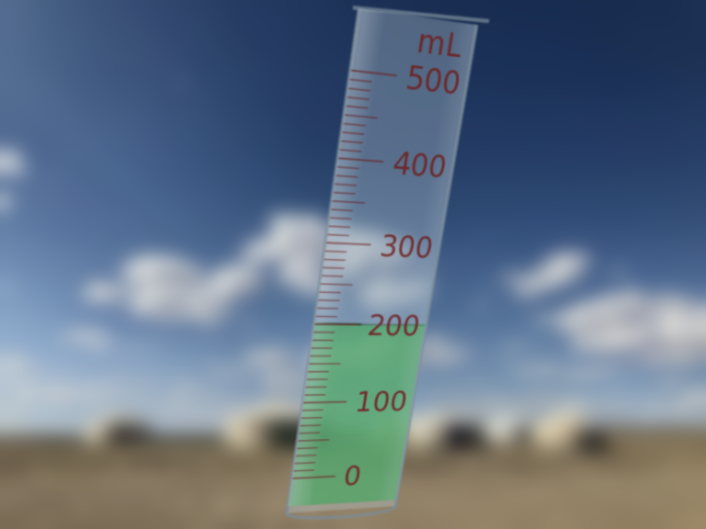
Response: 200mL
